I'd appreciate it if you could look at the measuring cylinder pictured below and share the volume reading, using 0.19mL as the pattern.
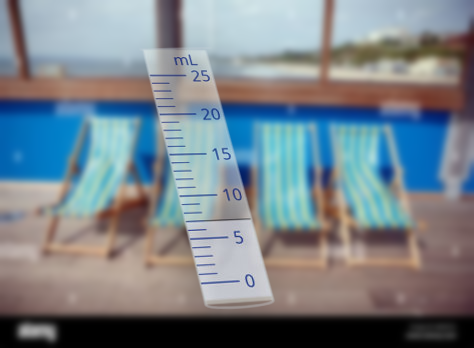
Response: 7mL
